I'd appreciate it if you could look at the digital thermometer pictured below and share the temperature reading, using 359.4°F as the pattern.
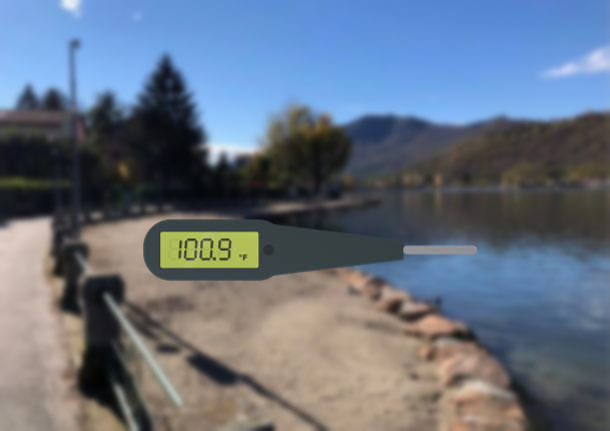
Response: 100.9°F
